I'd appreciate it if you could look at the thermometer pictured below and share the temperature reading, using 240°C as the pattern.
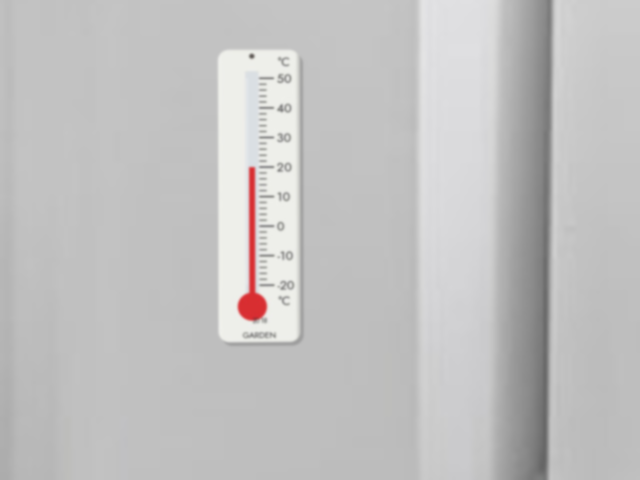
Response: 20°C
